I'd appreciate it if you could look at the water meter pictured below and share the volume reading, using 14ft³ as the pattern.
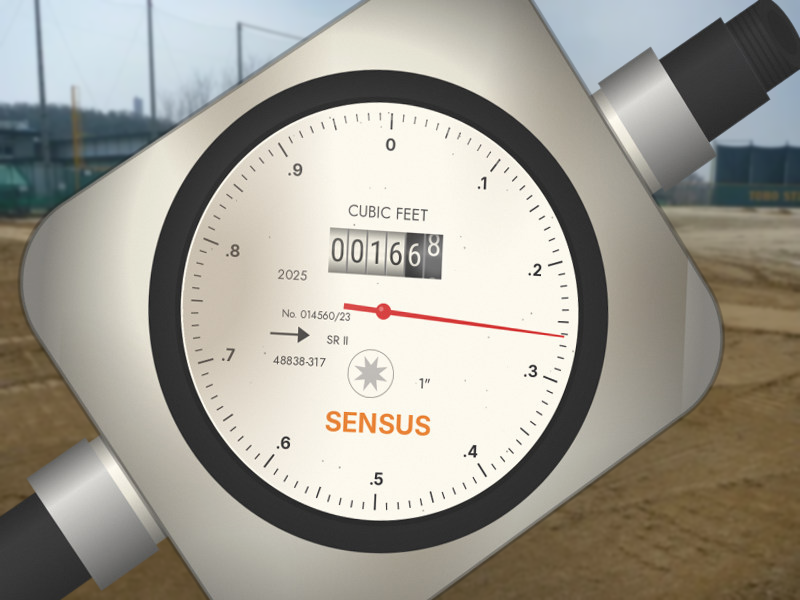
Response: 1668.26ft³
